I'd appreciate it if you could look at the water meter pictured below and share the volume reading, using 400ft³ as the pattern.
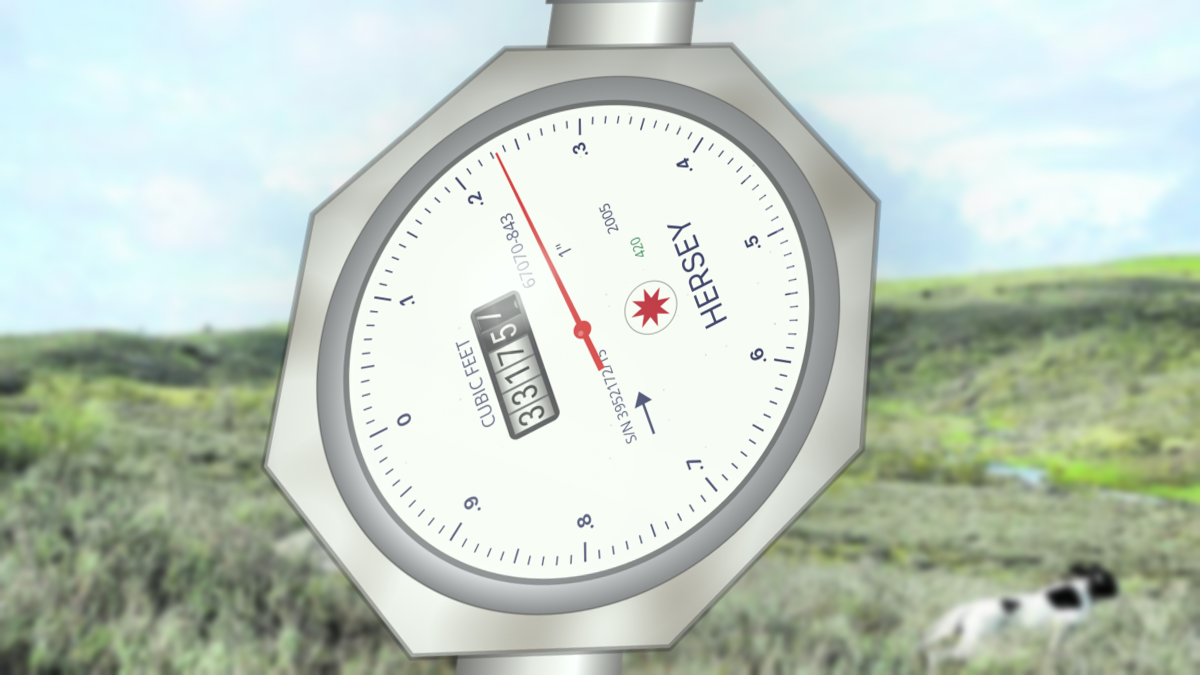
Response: 331757.23ft³
